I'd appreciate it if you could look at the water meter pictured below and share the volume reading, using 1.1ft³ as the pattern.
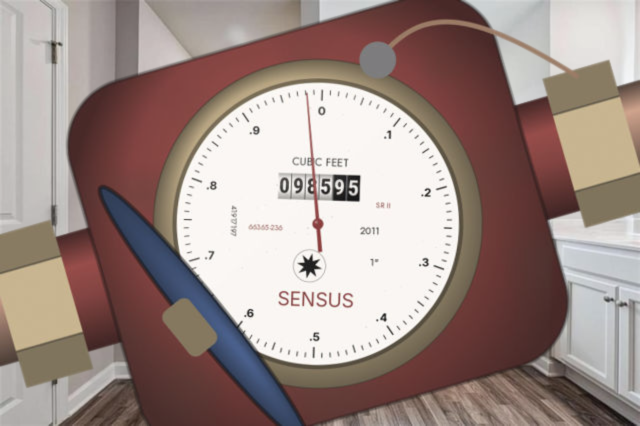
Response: 98594.98ft³
